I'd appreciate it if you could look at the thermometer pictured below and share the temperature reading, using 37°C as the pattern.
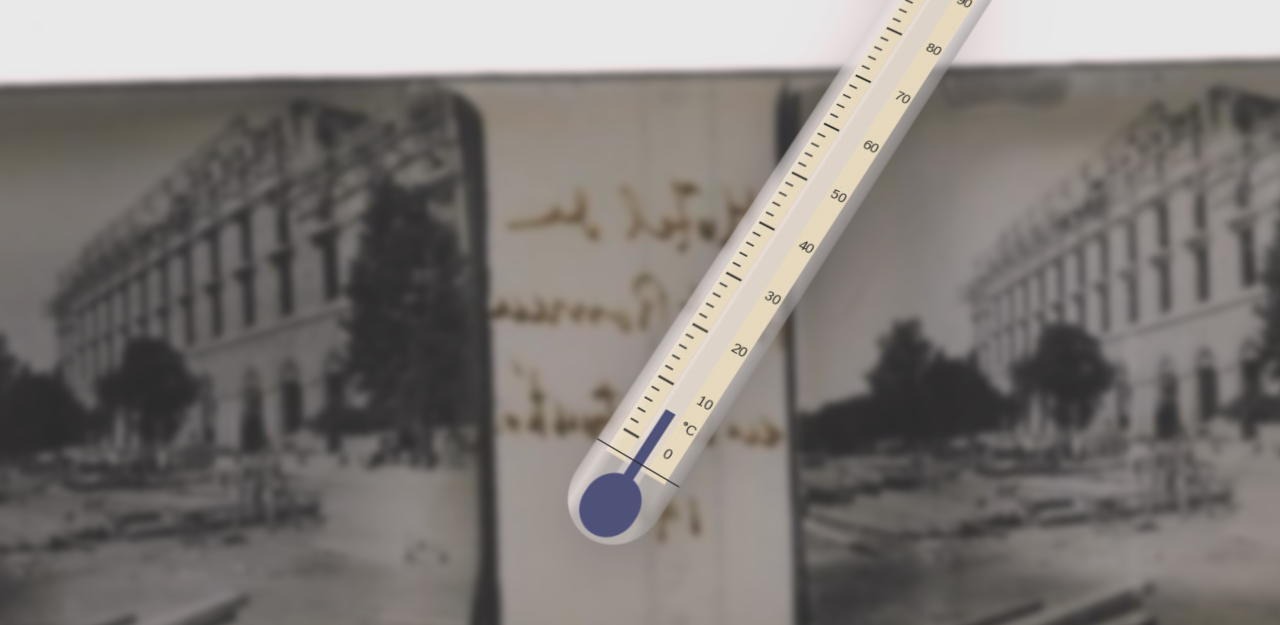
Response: 6°C
